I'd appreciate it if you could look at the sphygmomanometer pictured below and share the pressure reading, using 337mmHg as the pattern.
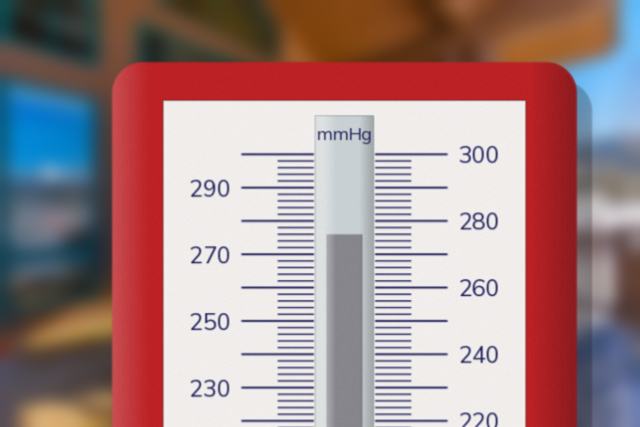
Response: 276mmHg
